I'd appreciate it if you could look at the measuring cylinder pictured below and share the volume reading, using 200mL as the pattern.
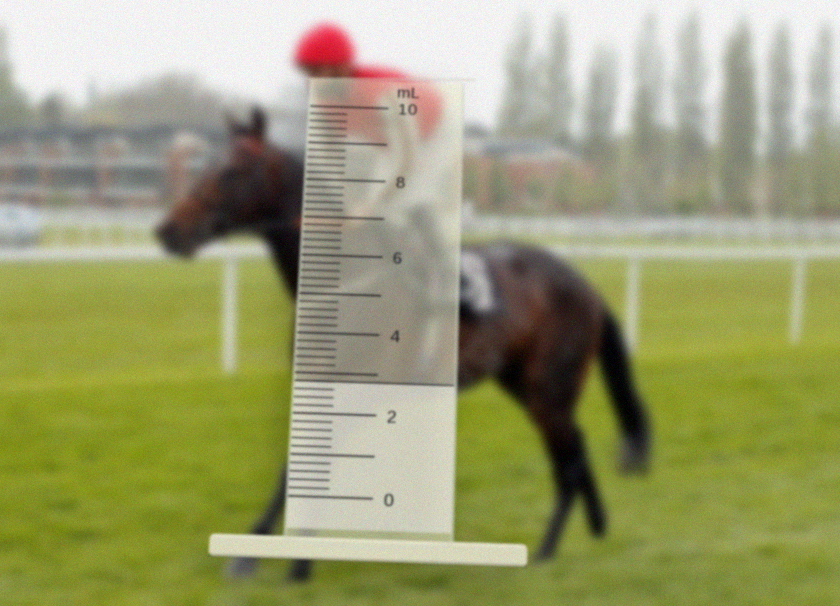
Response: 2.8mL
